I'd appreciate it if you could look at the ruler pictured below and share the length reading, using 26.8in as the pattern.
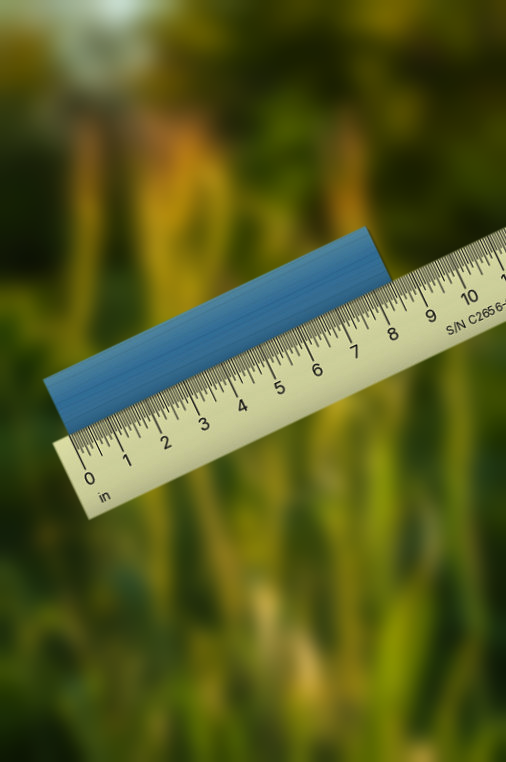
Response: 8.5in
